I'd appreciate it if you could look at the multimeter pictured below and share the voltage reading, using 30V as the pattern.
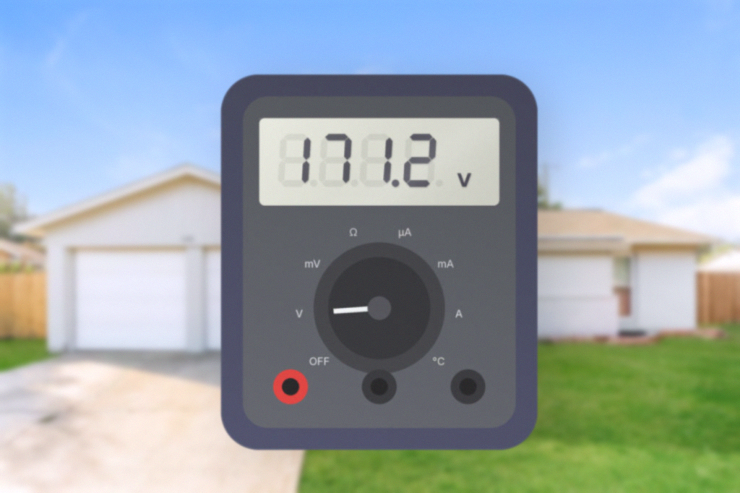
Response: 171.2V
